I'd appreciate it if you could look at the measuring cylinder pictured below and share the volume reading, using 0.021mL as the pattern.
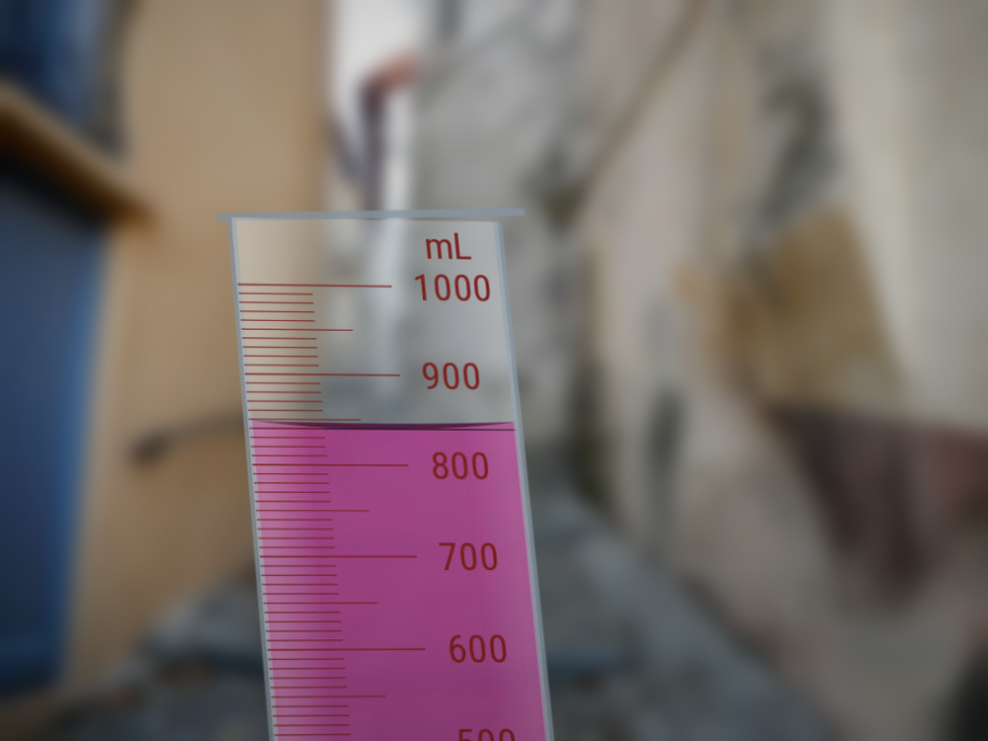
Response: 840mL
